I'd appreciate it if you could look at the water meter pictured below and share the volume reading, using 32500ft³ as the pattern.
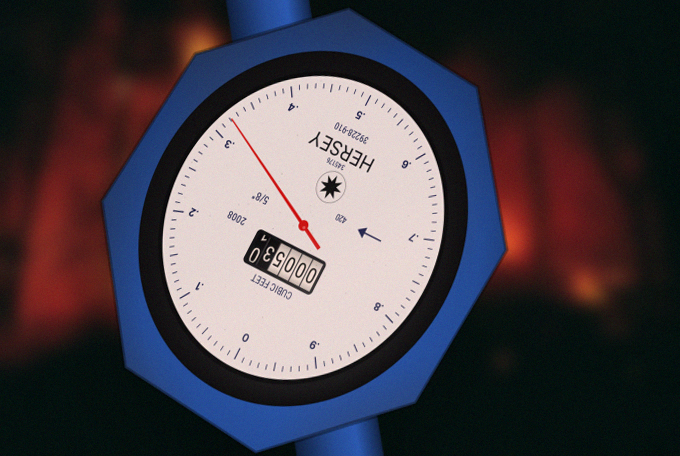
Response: 530.32ft³
